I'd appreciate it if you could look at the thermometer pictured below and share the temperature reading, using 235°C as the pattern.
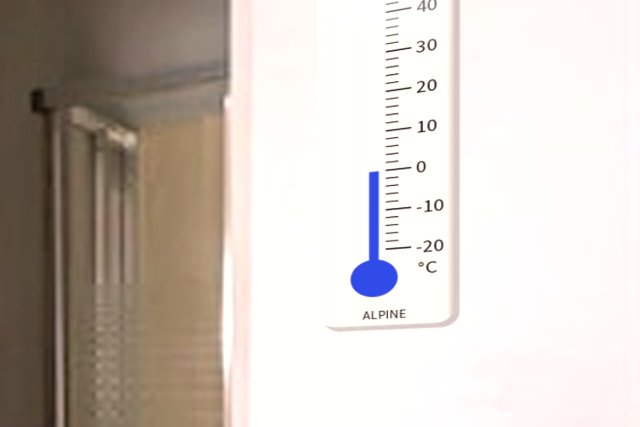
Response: 0°C
